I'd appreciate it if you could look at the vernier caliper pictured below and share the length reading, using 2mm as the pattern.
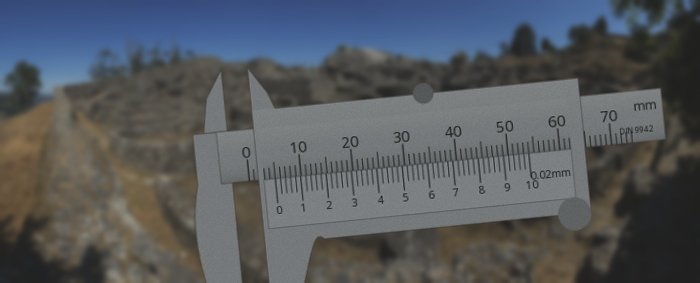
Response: 5.0mm
